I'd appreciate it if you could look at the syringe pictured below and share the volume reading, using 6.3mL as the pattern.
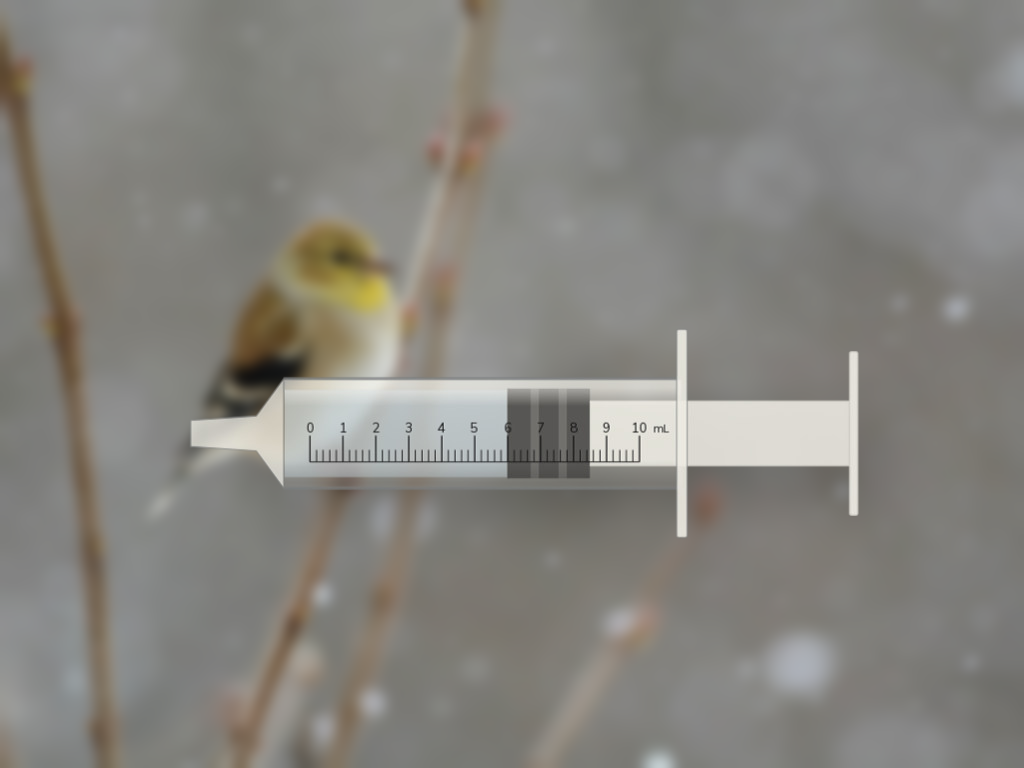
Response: 6mL
